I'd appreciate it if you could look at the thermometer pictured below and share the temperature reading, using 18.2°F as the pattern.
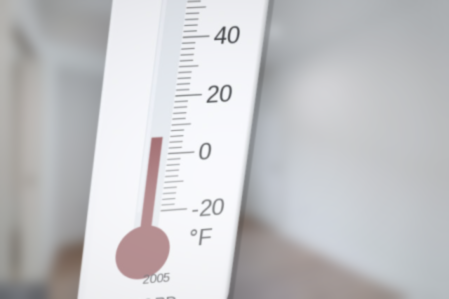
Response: 6°F
